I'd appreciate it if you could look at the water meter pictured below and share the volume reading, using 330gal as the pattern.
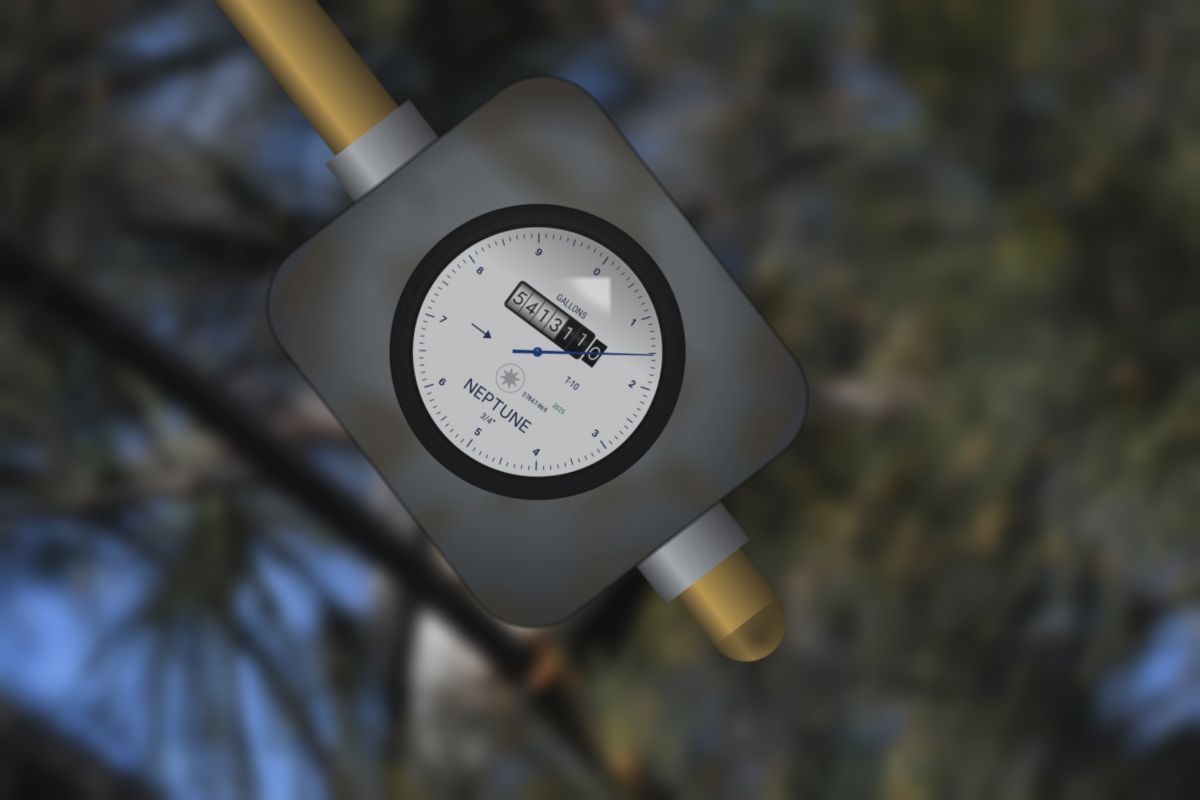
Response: 5413111.5gal
